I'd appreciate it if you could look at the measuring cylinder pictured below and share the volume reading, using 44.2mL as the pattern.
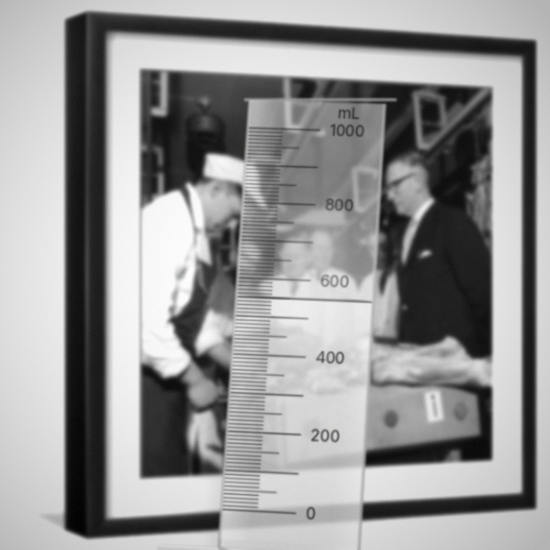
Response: 550mL
